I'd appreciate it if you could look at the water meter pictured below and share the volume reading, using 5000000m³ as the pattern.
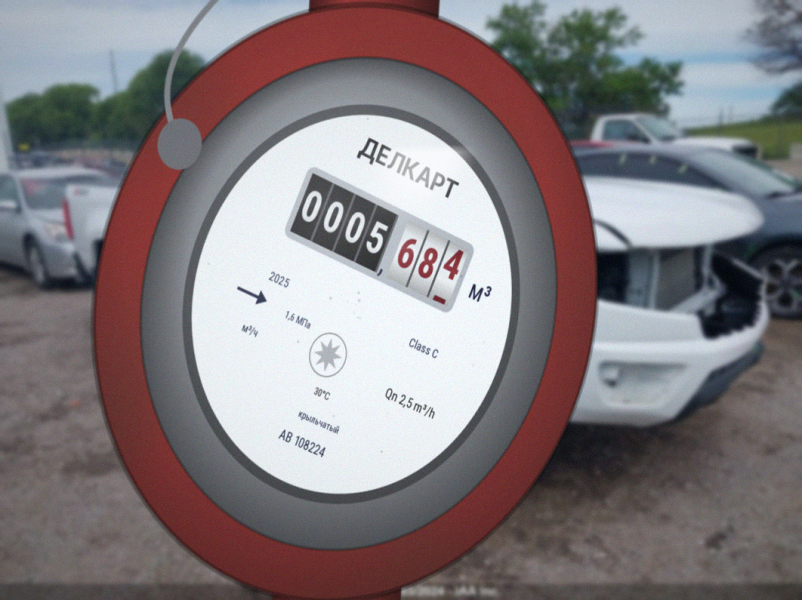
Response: 5.684m³
